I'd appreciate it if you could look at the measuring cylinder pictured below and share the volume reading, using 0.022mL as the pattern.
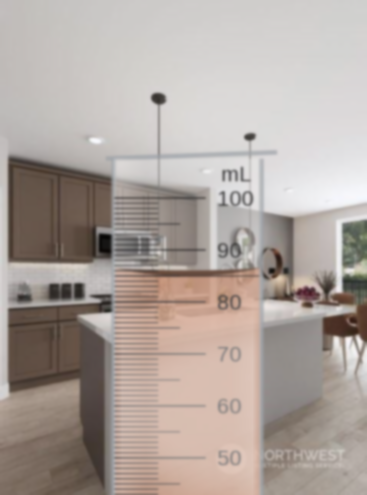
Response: 85mL
